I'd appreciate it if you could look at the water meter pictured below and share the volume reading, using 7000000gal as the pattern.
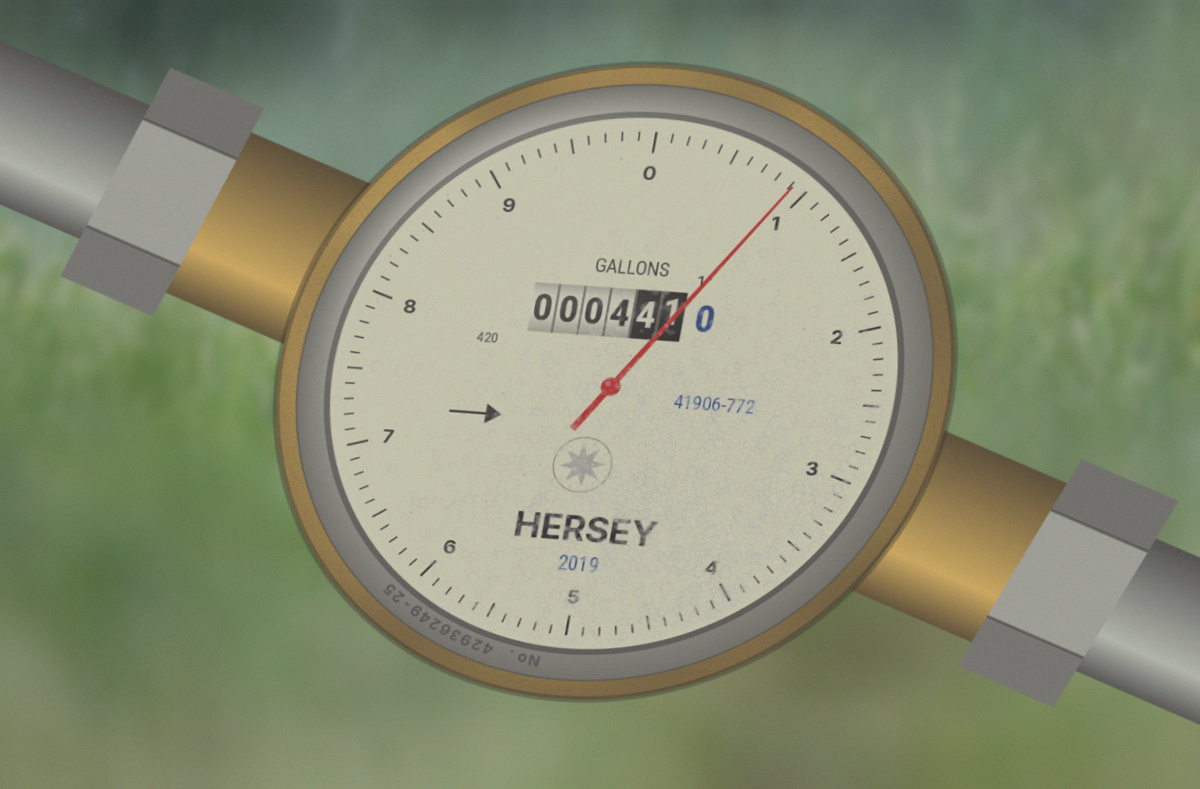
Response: 4410.9gal
